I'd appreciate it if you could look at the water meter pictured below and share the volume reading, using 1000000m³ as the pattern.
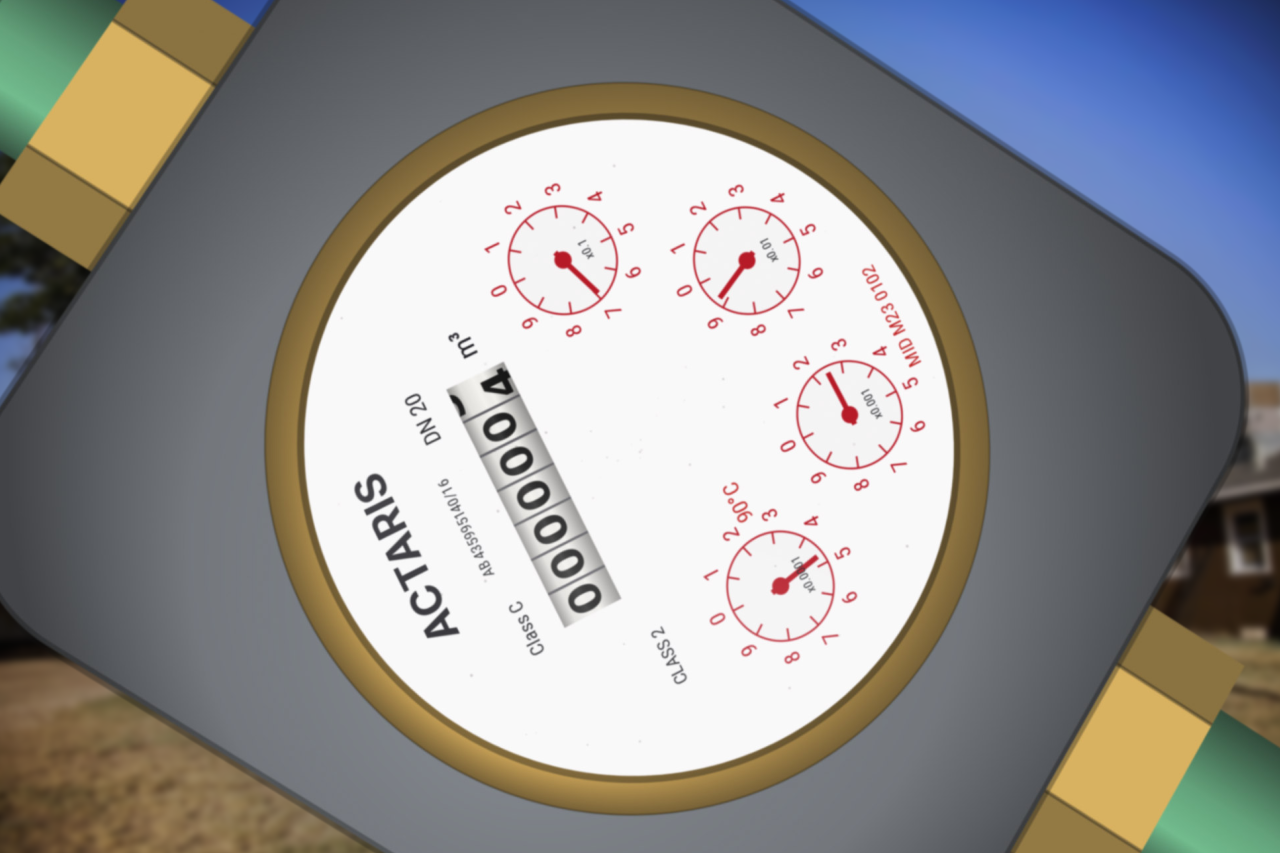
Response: 3.6924m³
